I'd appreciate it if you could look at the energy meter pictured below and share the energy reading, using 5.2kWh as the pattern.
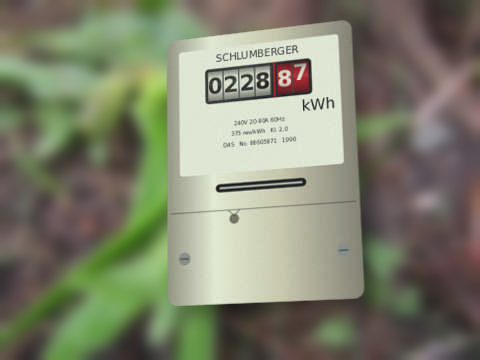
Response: 228.87kWh
